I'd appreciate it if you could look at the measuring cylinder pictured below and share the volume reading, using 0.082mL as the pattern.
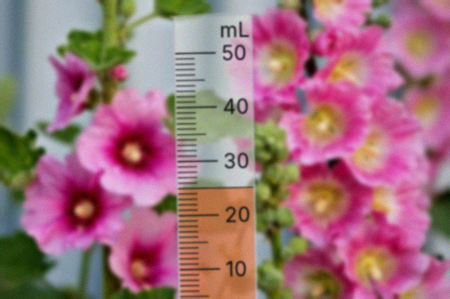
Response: 25mL
